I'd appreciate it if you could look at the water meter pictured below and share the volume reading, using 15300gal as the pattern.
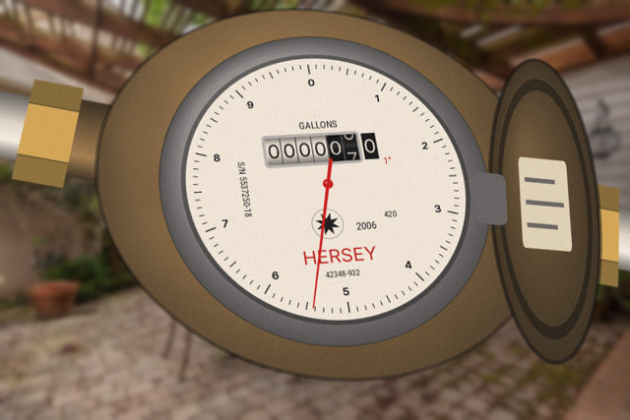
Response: 65.4gal
